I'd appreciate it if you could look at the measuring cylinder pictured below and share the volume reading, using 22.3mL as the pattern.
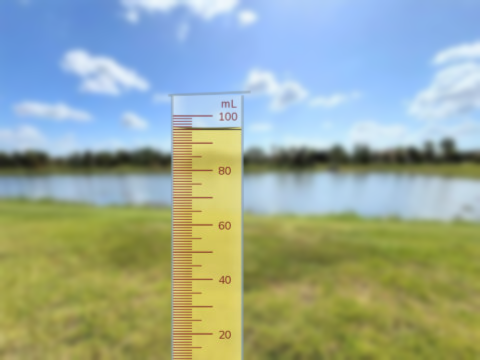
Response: 95mL
